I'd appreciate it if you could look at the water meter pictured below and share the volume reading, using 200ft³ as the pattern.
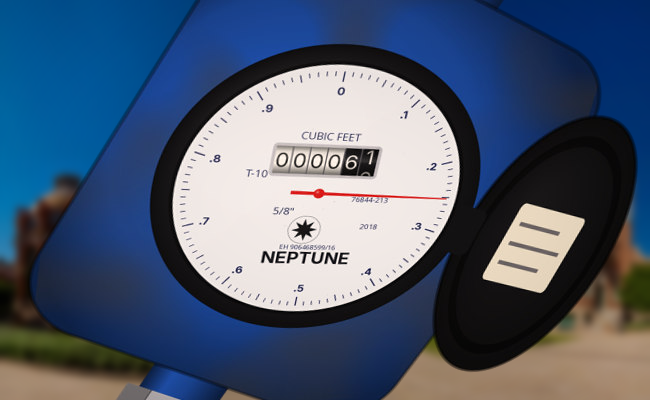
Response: 61.25ft³
